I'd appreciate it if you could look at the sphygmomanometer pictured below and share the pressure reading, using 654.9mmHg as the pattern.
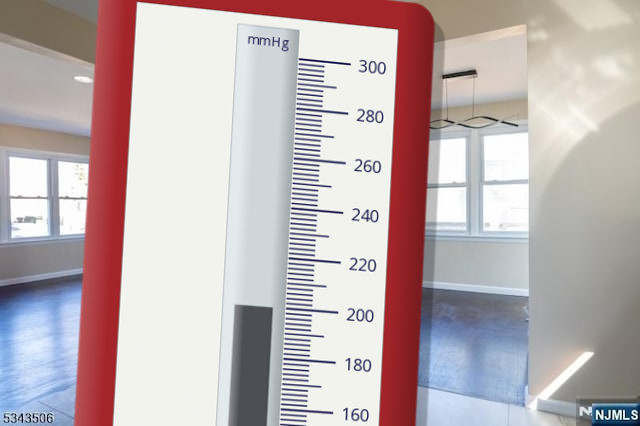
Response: 200mmHg
